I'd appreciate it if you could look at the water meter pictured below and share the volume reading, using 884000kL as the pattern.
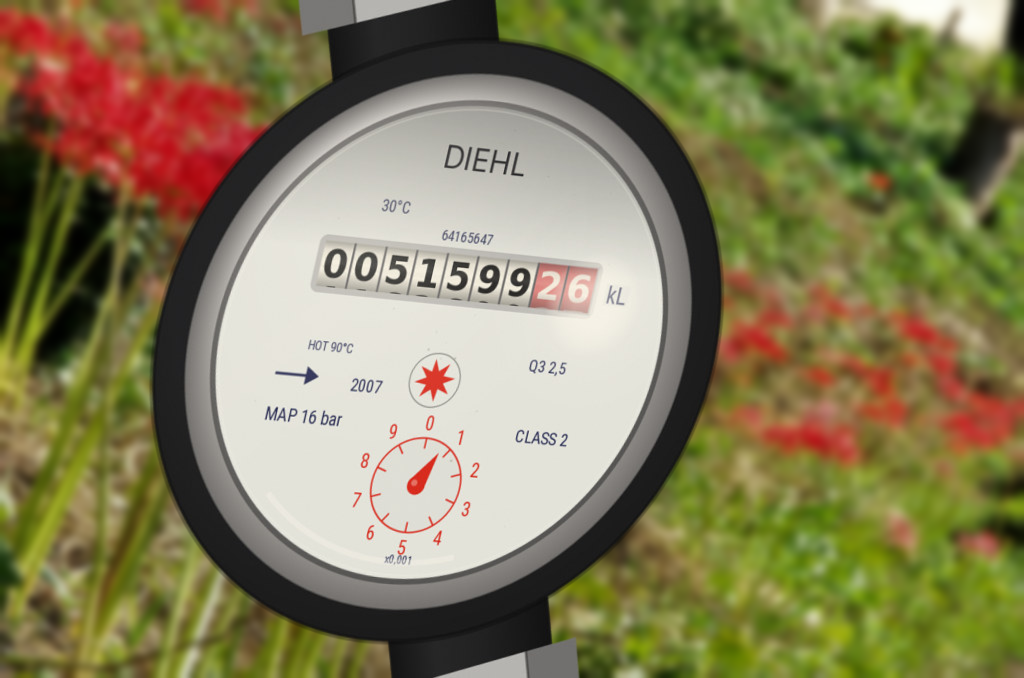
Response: 51599.260kL
